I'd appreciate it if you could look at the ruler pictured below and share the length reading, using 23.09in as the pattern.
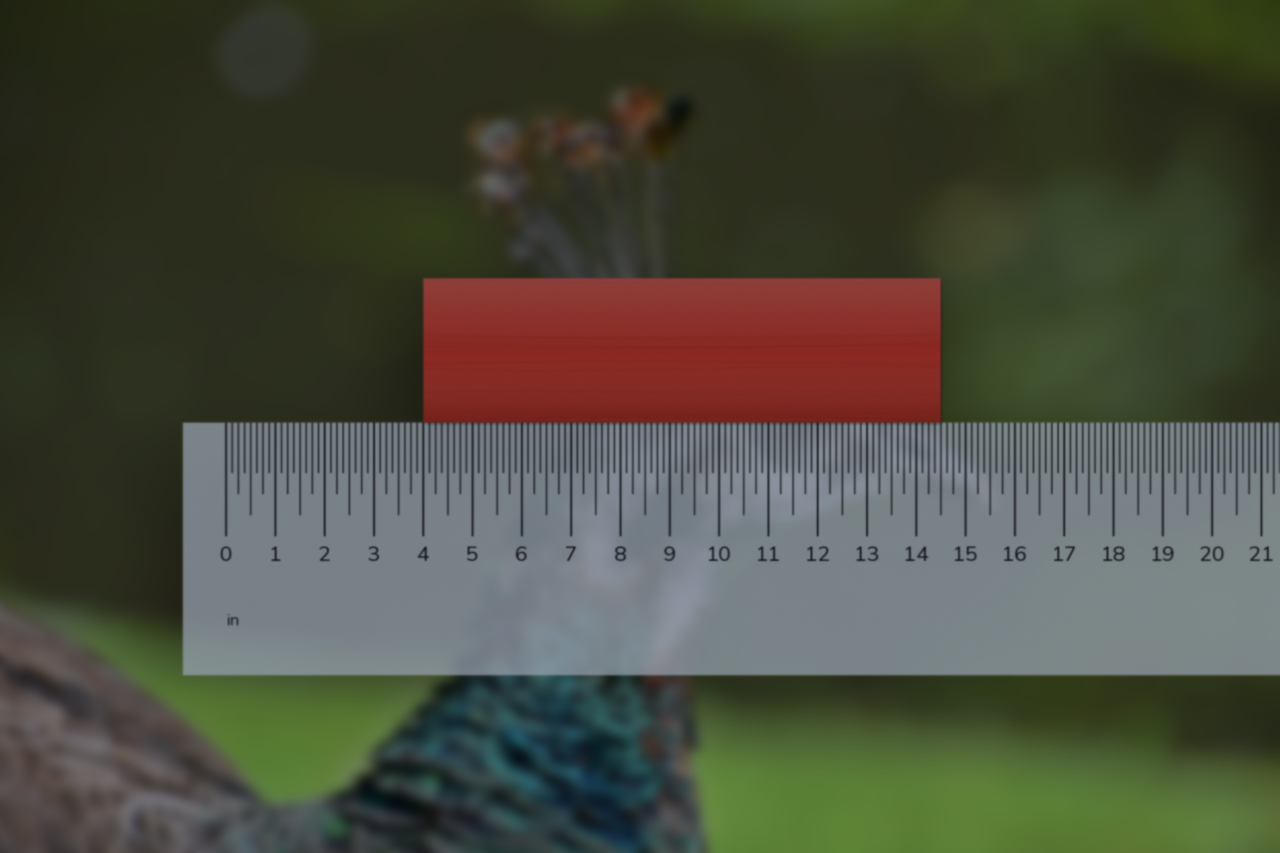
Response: 10.5in
